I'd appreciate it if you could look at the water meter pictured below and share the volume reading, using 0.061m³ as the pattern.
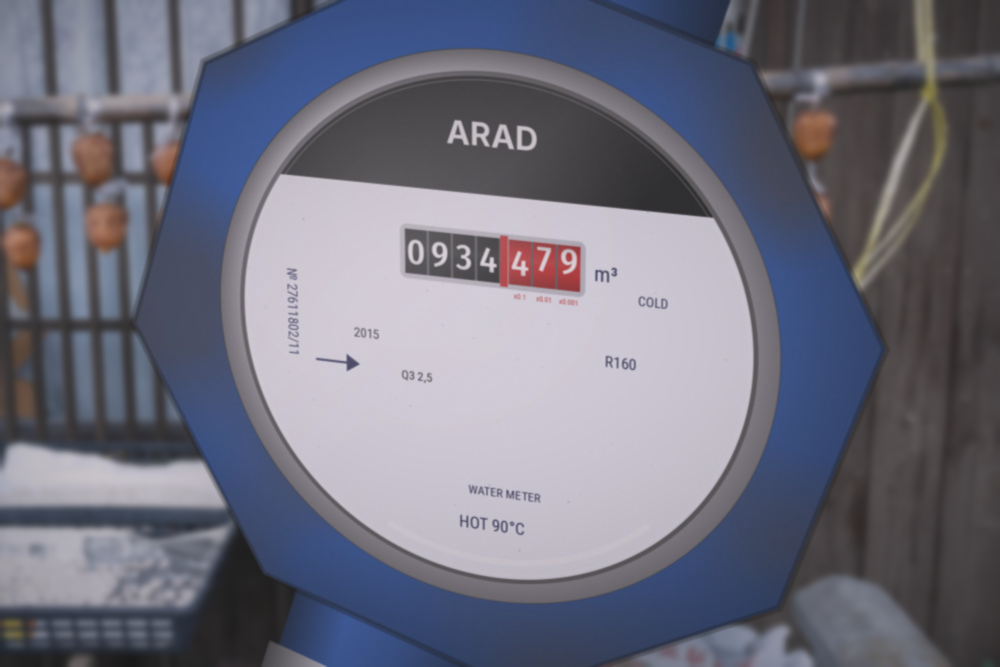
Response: 934.479m³
